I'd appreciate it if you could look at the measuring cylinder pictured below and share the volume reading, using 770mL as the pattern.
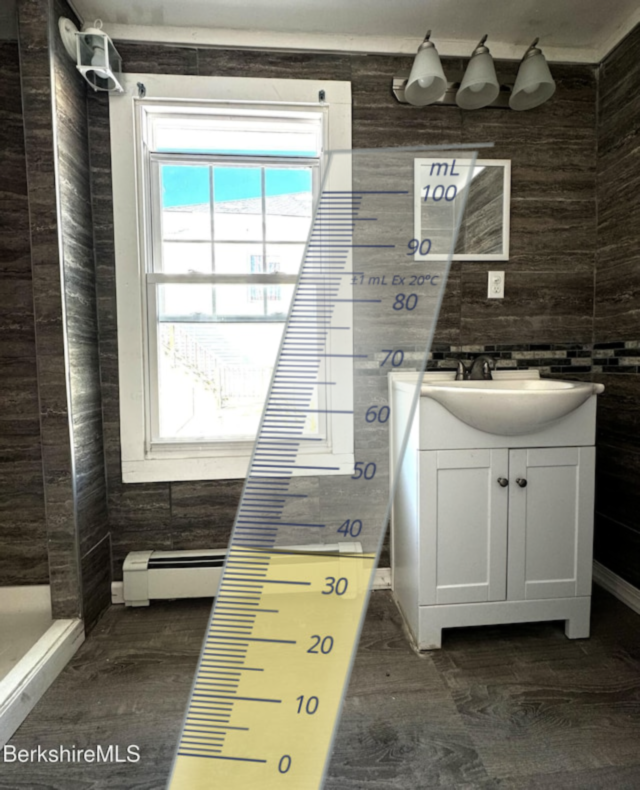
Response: 35mL
